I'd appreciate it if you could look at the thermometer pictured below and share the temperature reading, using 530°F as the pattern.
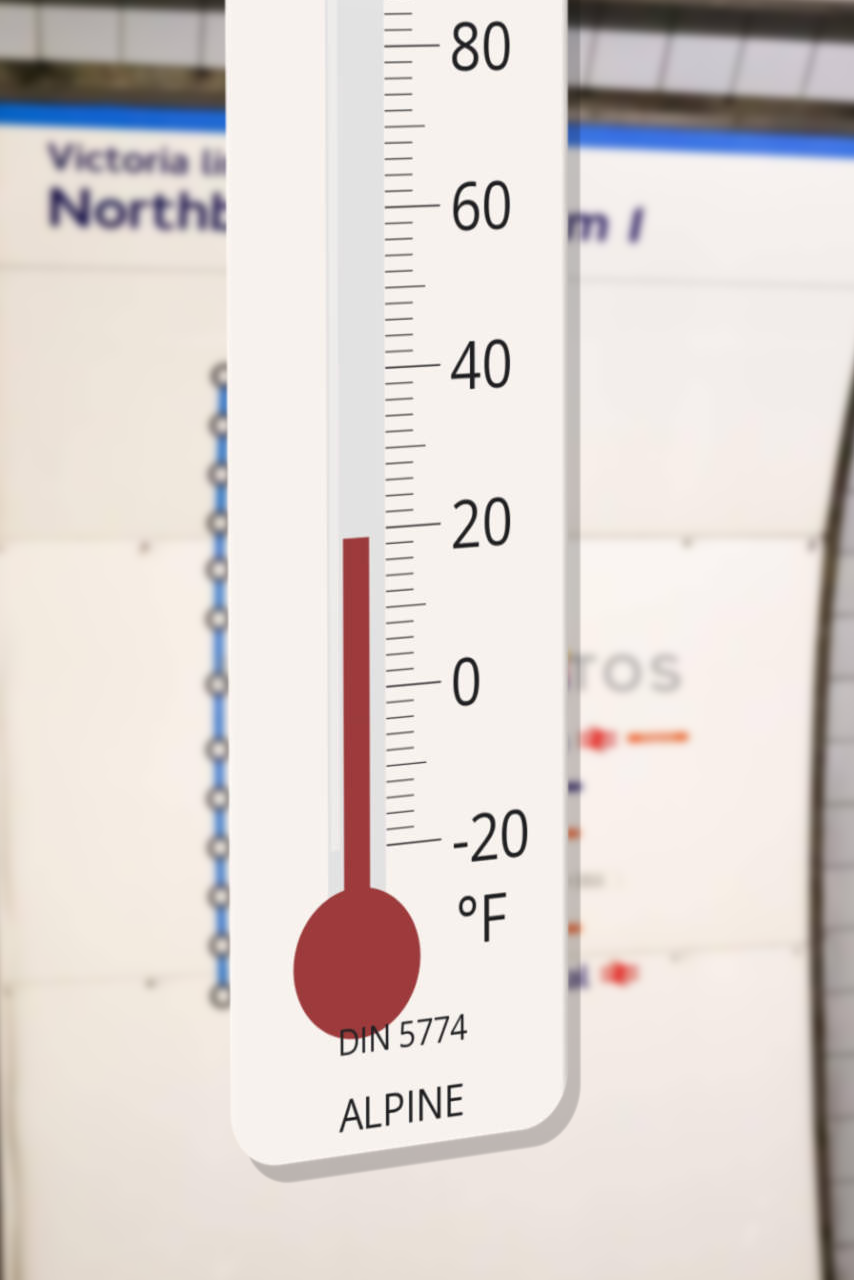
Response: 19°F
